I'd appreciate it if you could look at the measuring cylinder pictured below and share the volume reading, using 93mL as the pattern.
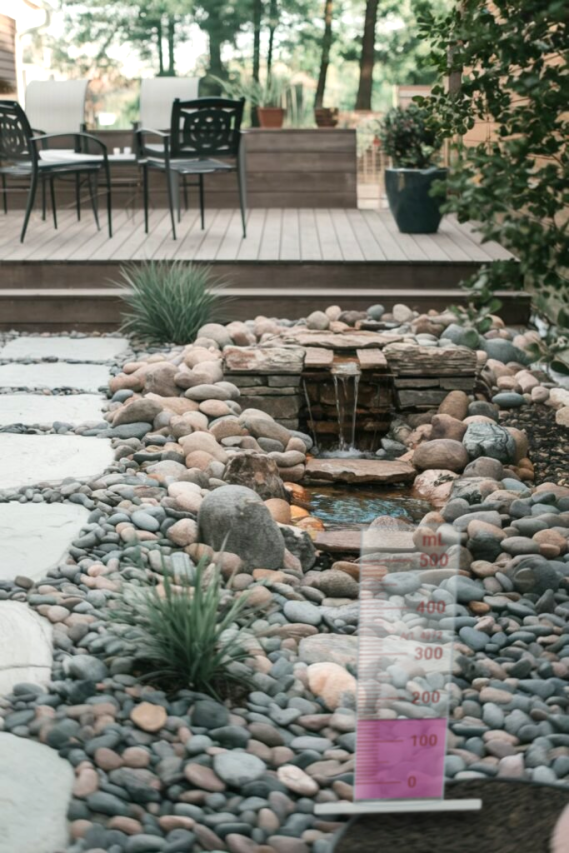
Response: 150mL
